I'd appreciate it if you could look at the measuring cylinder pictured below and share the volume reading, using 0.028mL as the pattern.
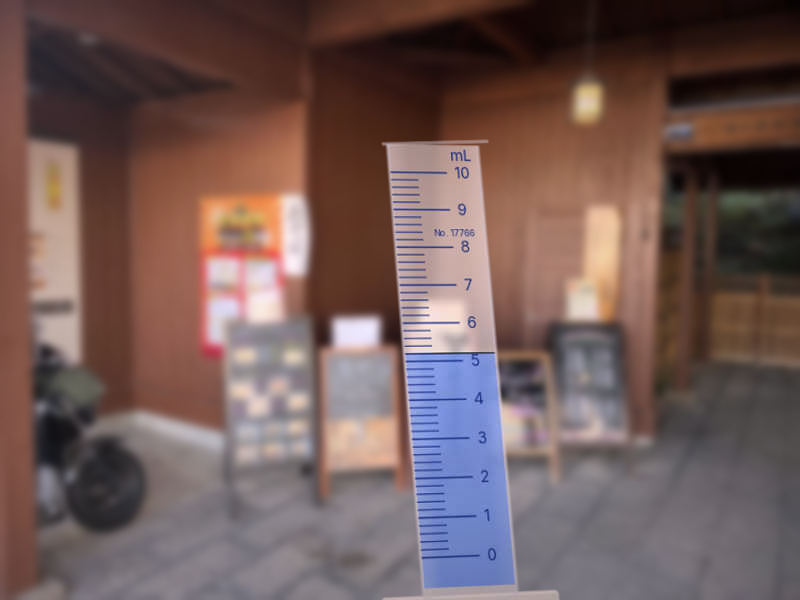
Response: 5.2mL
